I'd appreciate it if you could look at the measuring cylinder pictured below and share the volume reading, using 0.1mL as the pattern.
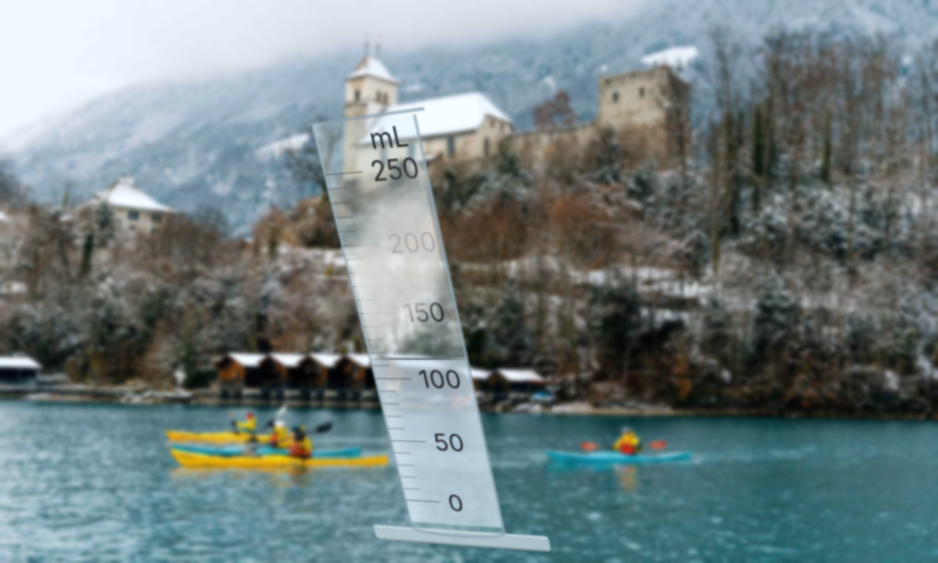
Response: 115mL
